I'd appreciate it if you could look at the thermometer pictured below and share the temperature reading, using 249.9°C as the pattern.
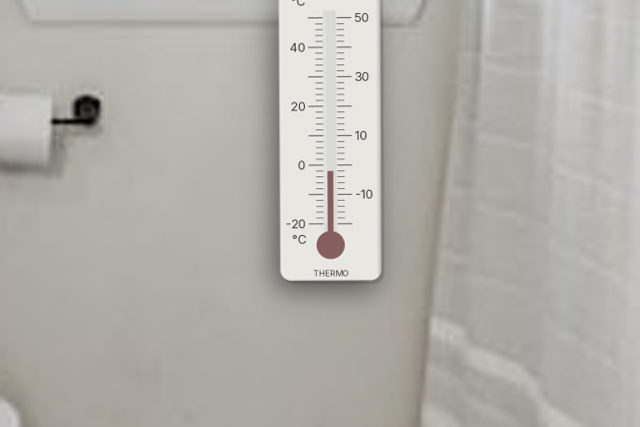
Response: -2°C
